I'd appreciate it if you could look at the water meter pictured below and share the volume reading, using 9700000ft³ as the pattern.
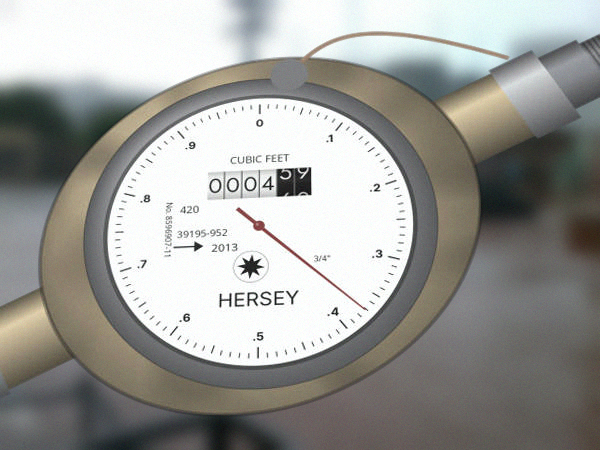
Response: 459.37ft³
